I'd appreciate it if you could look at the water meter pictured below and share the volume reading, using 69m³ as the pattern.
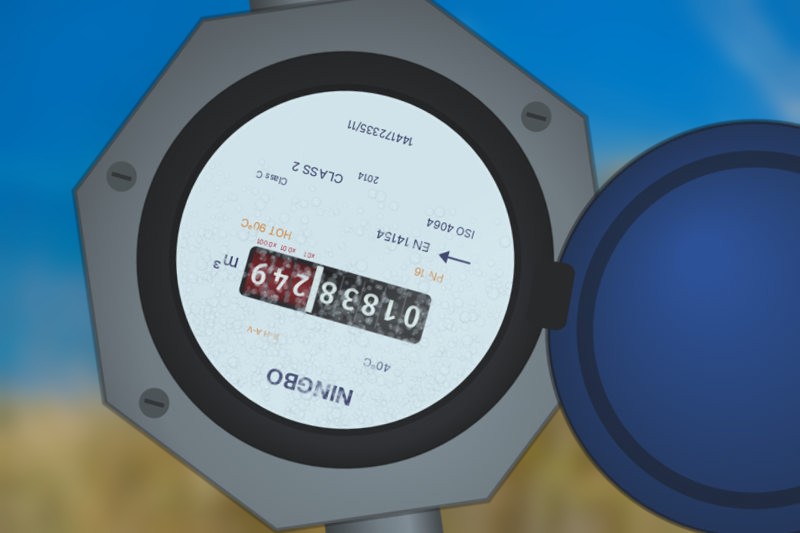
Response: 1838.249m³
